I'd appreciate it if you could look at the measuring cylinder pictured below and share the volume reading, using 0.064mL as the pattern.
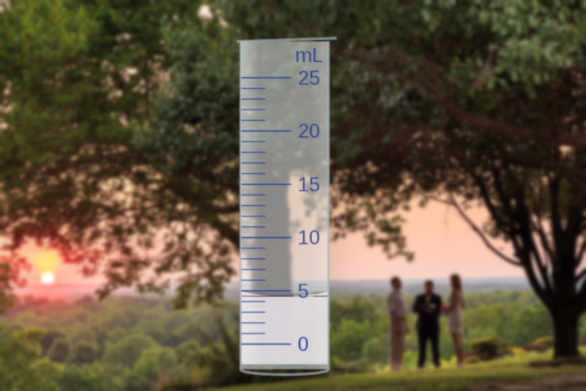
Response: 4.5mL
